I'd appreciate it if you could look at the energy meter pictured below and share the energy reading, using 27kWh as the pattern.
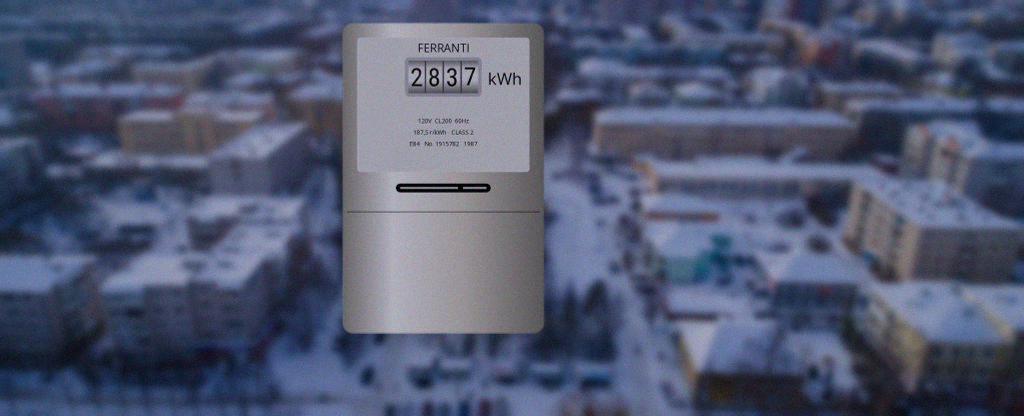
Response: 2837kWh
